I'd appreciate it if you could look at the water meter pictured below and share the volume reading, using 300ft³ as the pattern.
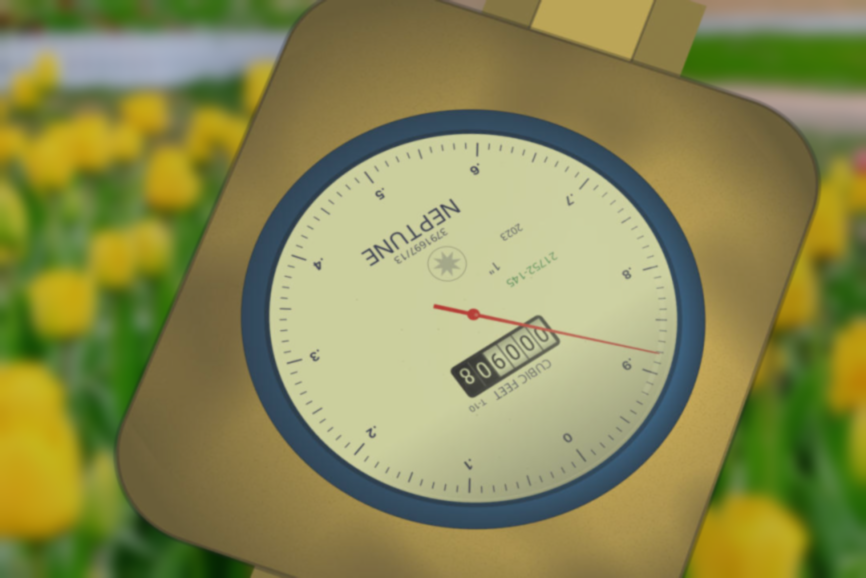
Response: 907.88ft³
